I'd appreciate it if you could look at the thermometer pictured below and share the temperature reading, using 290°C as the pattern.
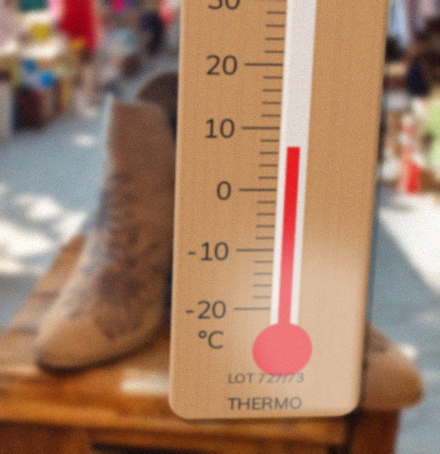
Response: 7°C
